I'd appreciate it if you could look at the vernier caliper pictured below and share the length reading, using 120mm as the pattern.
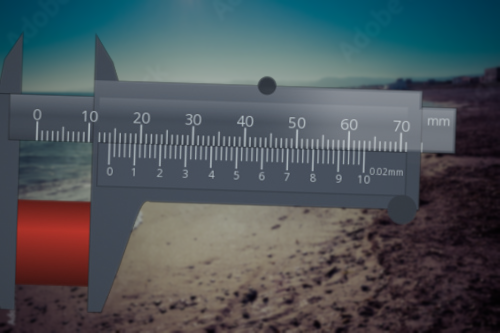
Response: 14.0mm
